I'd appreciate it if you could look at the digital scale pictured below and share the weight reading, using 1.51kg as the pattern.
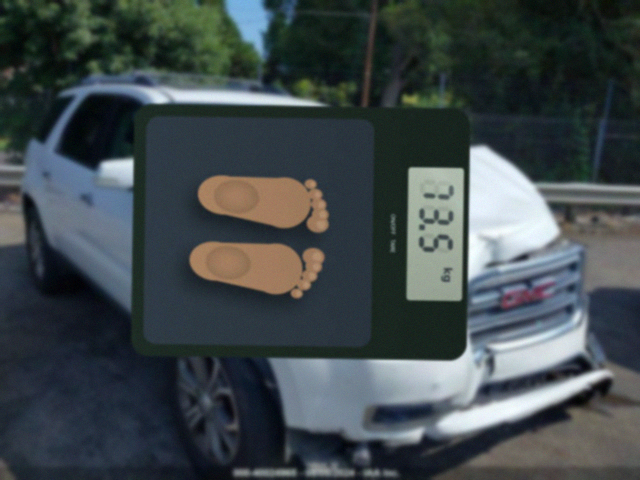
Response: 73.5kg
